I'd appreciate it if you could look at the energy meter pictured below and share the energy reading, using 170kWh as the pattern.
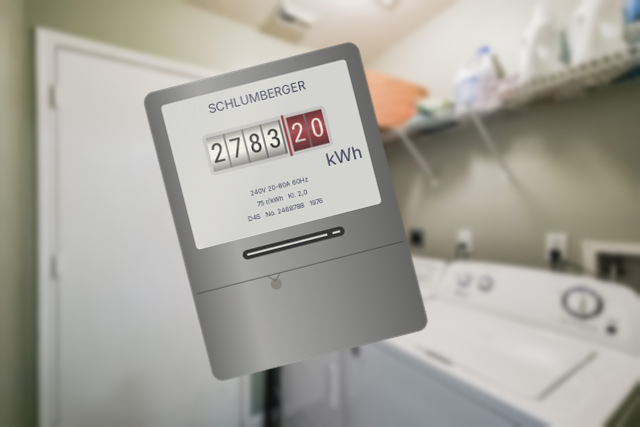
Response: 2783.20kWh
